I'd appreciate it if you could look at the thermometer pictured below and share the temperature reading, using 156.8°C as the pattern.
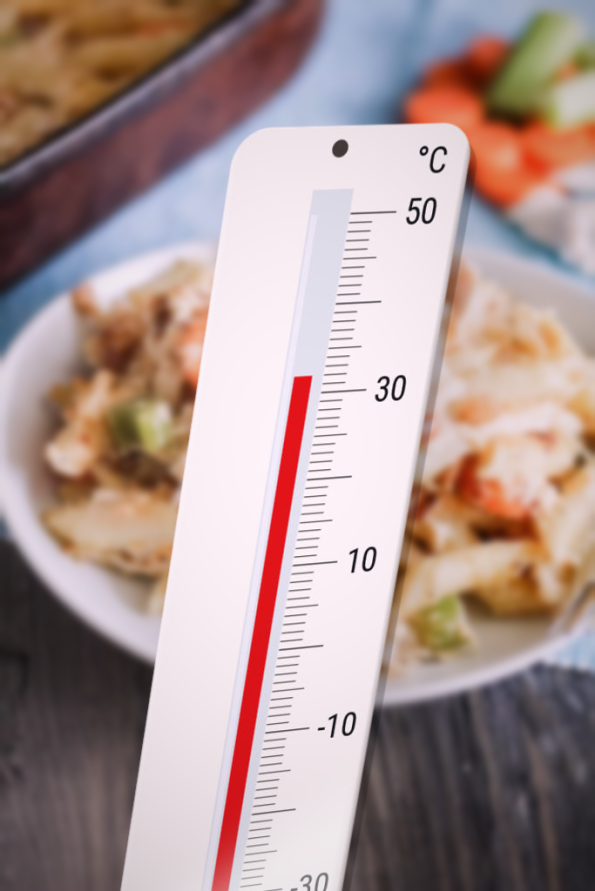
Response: 32°C
